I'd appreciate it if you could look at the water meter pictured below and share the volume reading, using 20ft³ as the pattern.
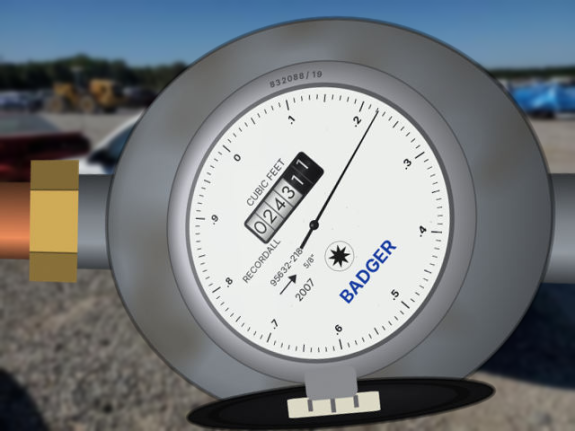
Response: 24311.22ft³
